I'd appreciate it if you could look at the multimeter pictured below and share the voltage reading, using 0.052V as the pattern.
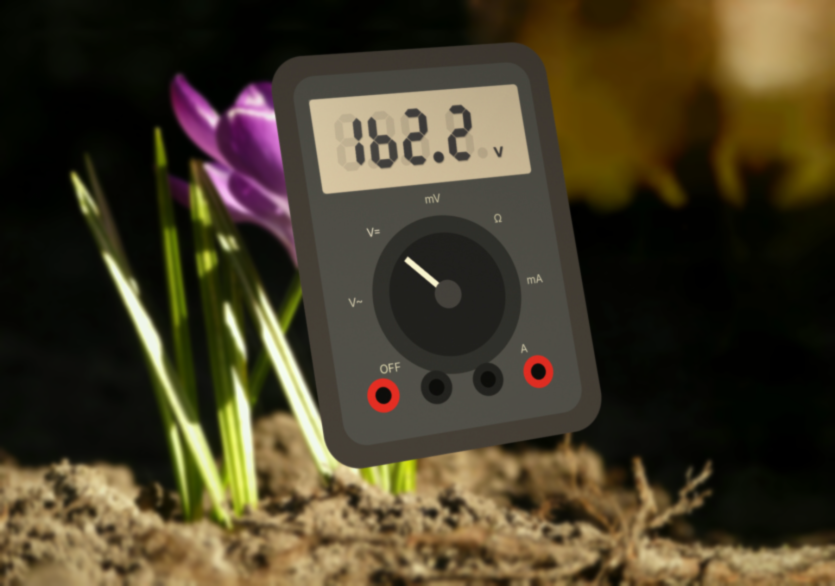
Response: 162.2V
